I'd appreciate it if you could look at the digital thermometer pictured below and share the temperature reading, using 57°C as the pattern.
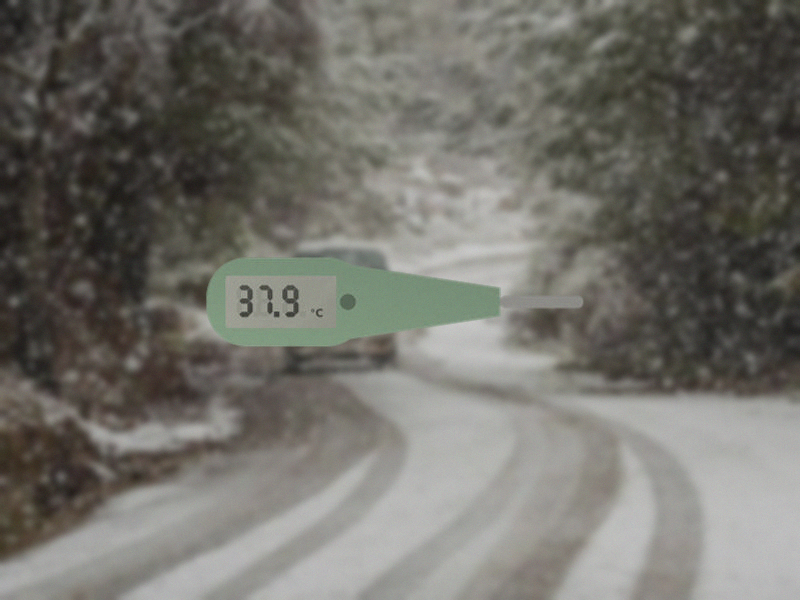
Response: 37.9°C
